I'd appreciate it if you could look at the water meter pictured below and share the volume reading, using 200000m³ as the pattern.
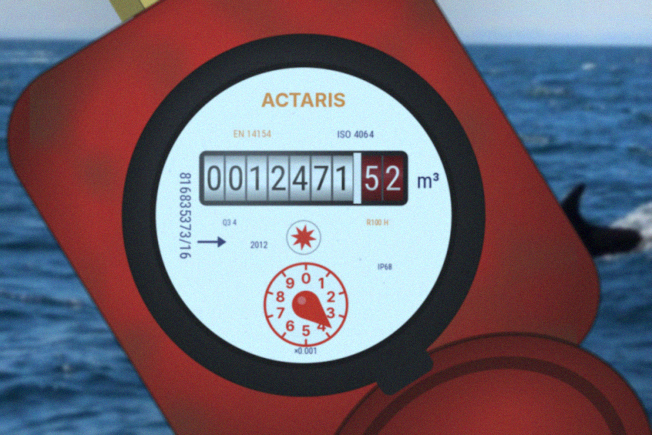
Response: 12471.523m³
